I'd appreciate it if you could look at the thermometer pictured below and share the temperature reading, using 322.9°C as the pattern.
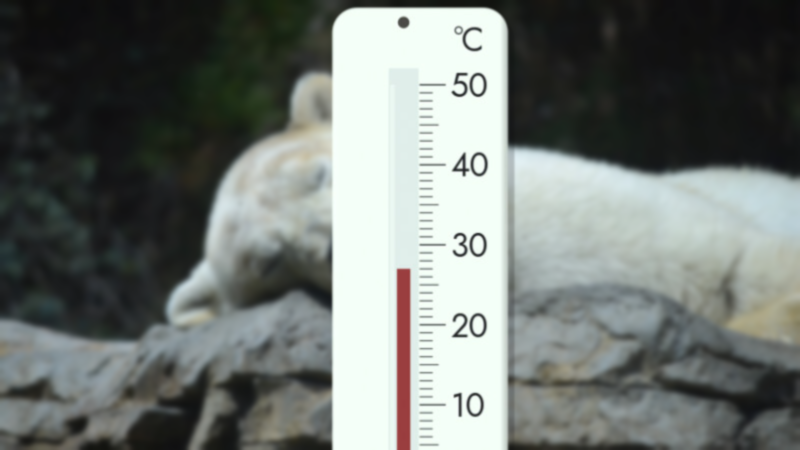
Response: 27°C
